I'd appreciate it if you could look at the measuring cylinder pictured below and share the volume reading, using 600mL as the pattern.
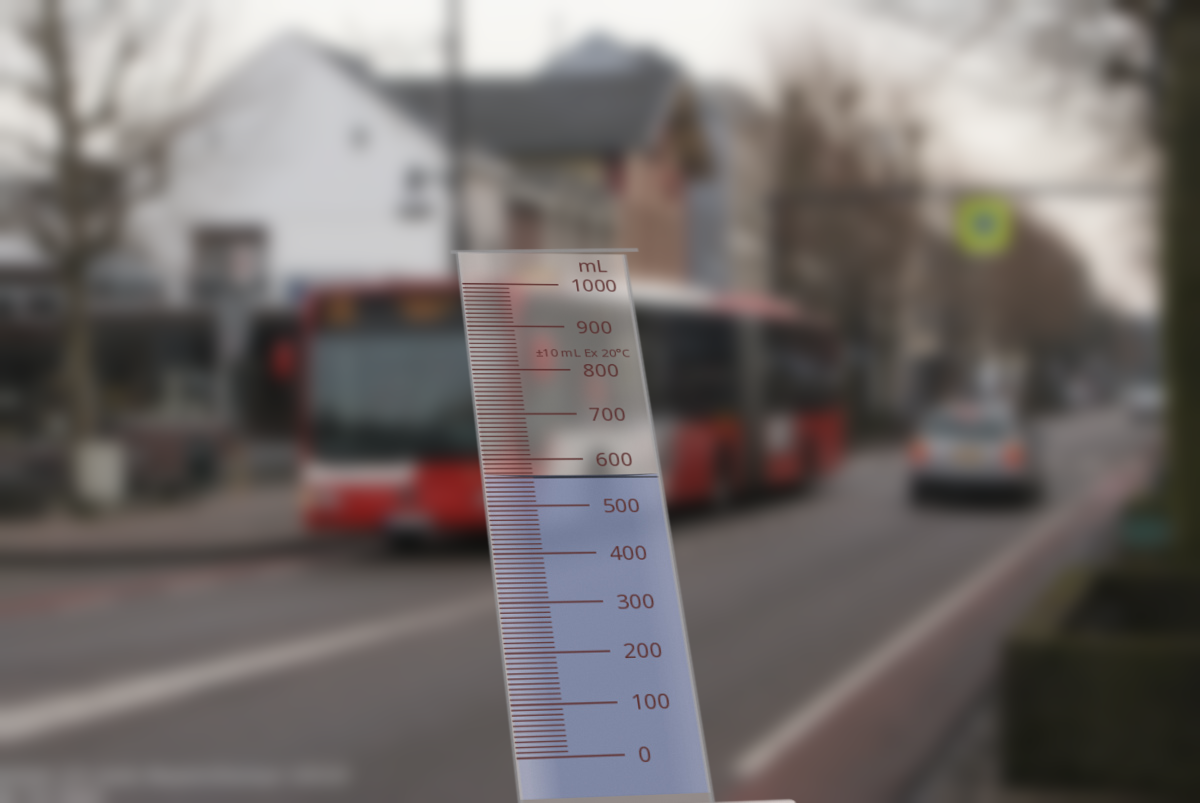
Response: 560mL
